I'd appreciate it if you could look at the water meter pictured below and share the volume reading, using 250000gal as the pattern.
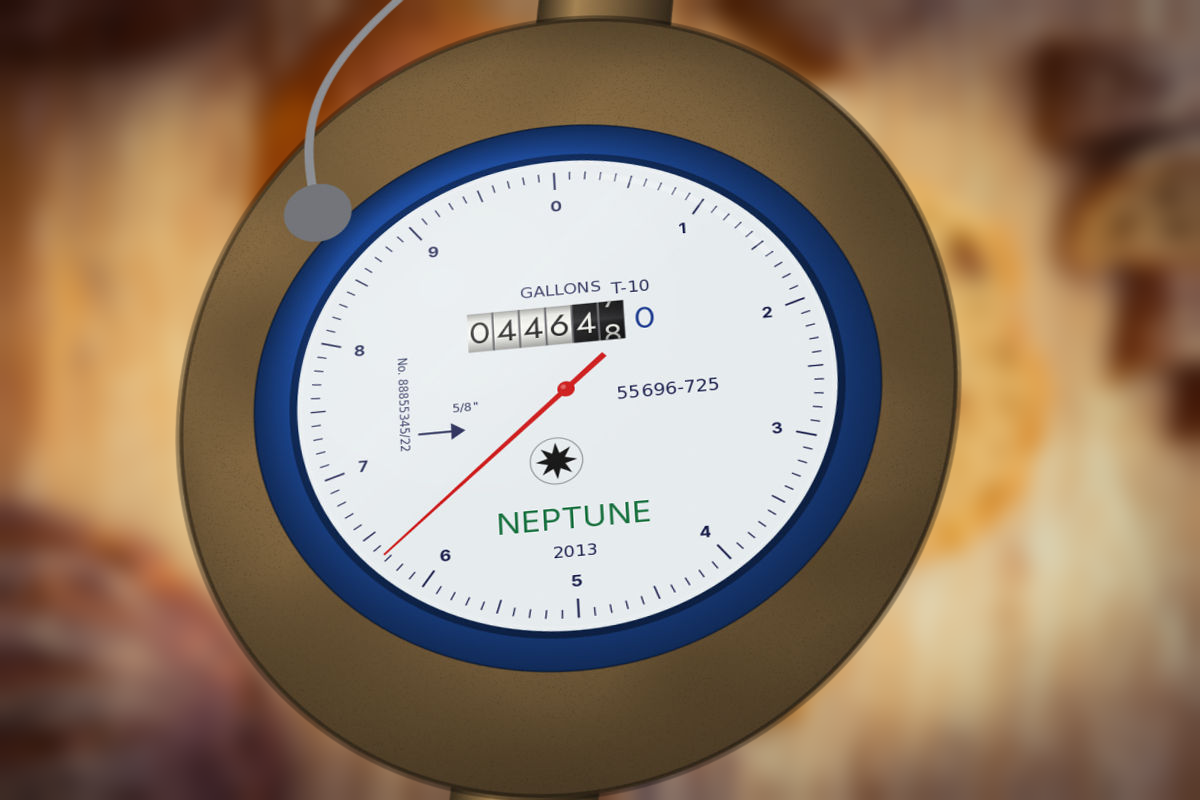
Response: 446476.3gal
